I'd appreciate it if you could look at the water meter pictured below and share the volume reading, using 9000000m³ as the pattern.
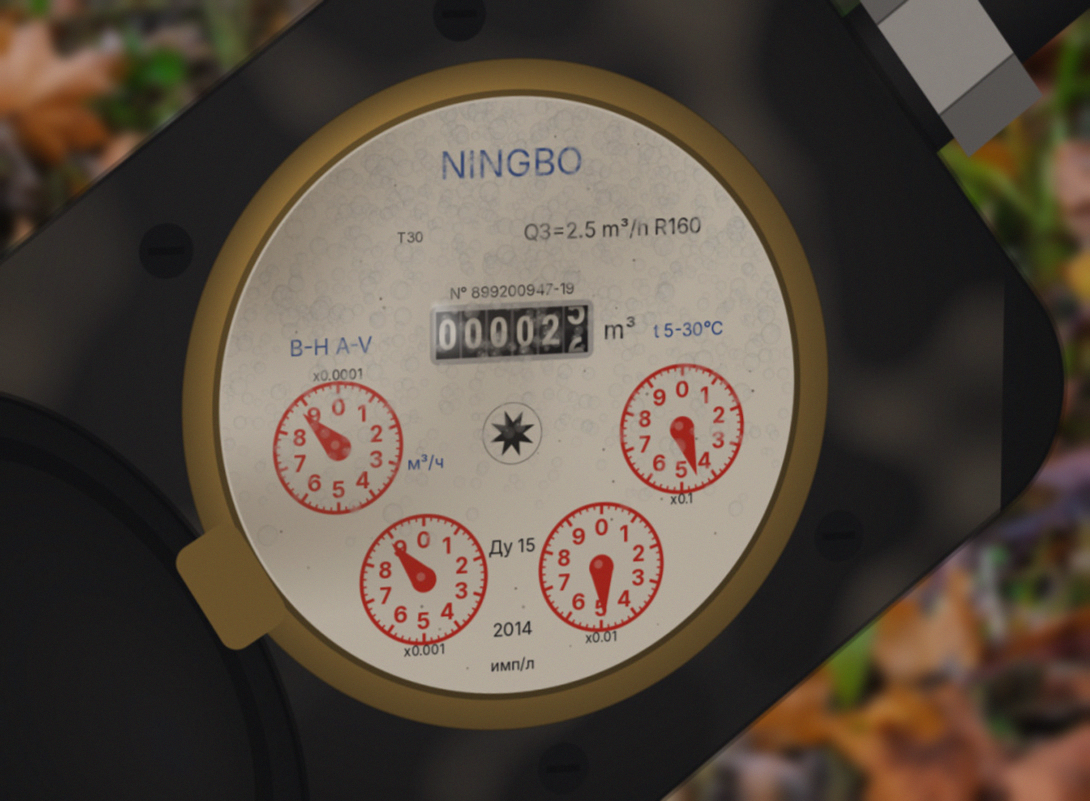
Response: 25.4488m³
